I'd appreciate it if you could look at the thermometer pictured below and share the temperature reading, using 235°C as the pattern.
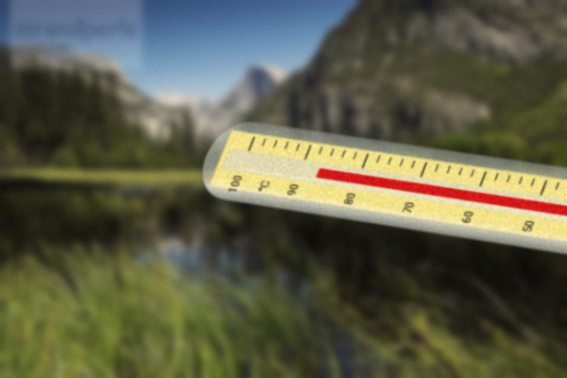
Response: 87°C
